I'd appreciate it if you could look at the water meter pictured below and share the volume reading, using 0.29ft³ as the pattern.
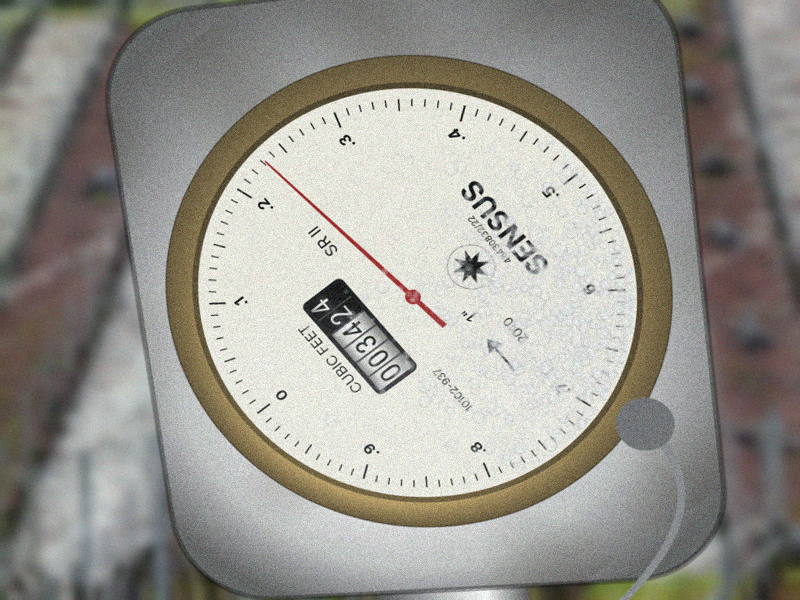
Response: 3424.23ft³
